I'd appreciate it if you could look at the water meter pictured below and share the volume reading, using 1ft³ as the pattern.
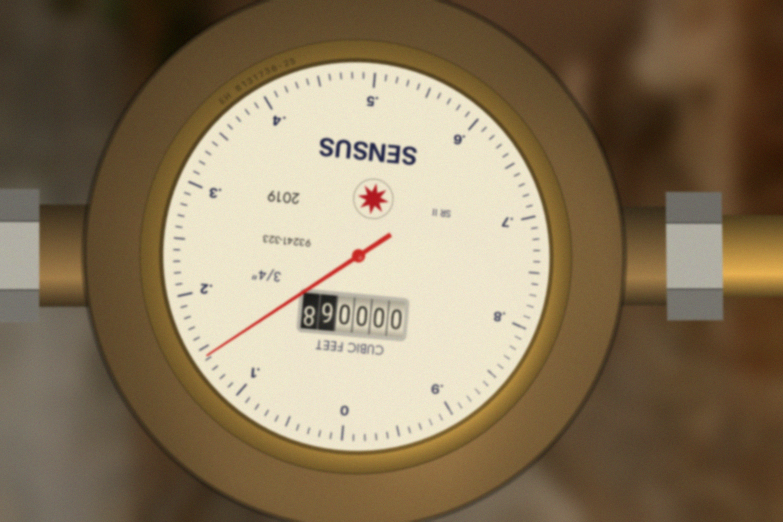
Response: 68.14ft³
